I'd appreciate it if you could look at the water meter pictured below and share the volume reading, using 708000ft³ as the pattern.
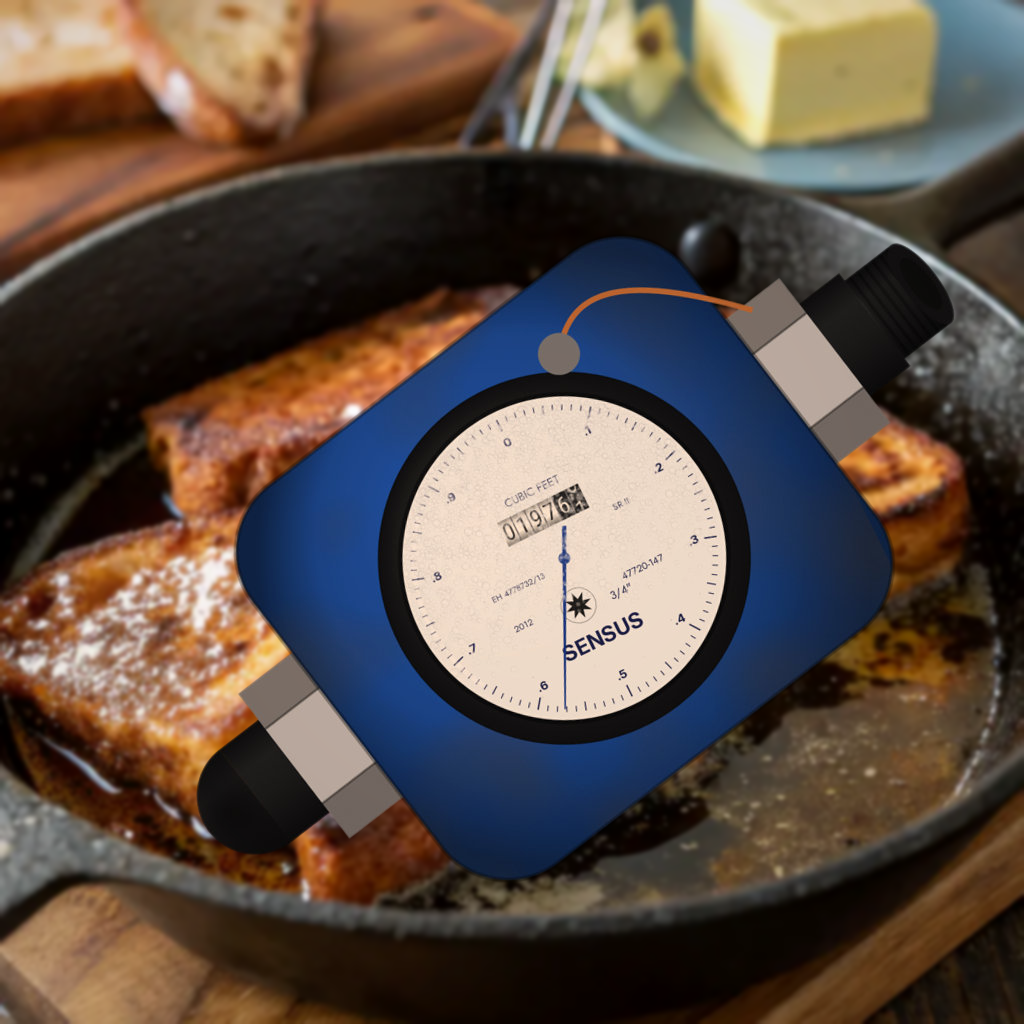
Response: 19760.57ft³
